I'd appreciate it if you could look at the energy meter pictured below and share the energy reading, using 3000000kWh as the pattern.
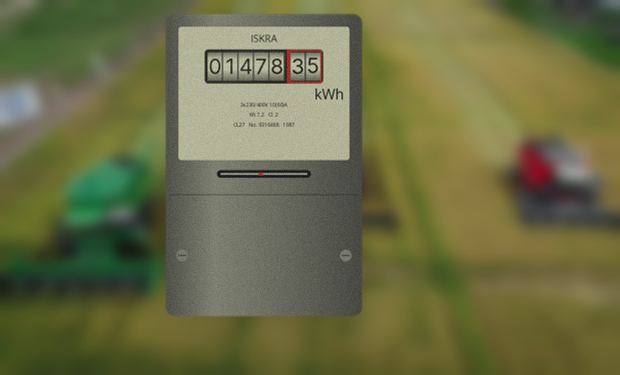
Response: 1478.35kWh
